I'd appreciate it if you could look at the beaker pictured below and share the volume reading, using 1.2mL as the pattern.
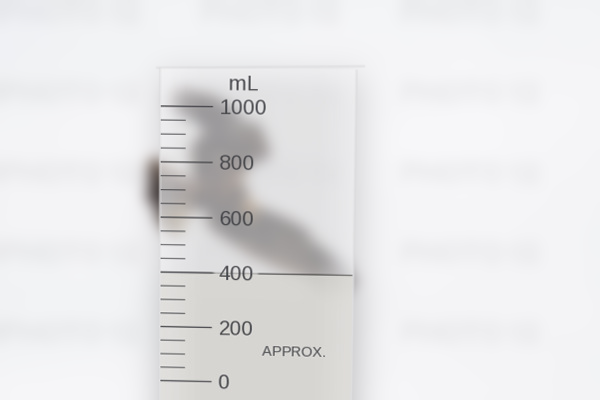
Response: 400mL
